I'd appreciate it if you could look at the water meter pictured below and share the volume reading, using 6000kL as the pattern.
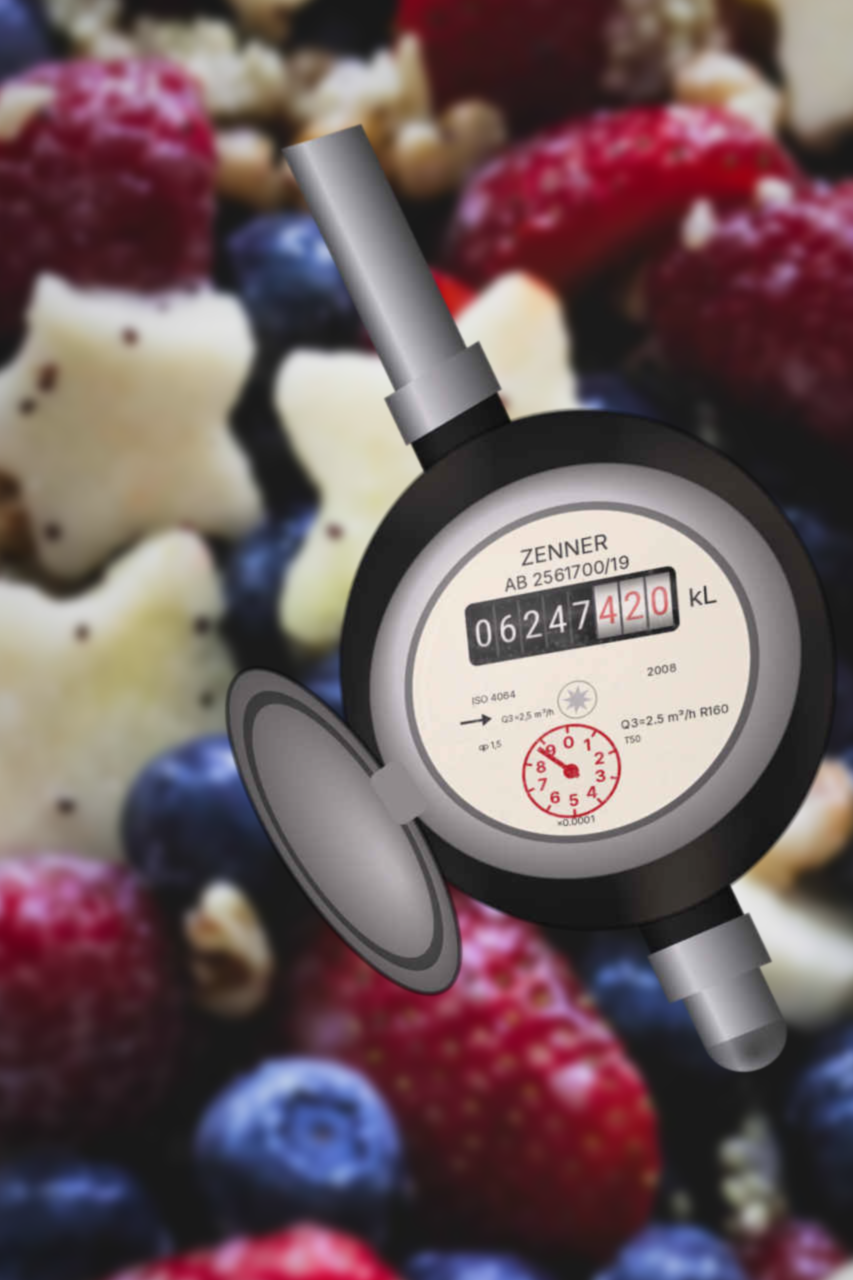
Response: 6247.4208kL
